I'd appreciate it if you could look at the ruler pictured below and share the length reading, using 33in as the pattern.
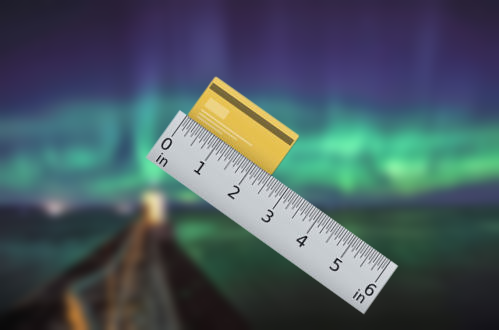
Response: 2.5in
